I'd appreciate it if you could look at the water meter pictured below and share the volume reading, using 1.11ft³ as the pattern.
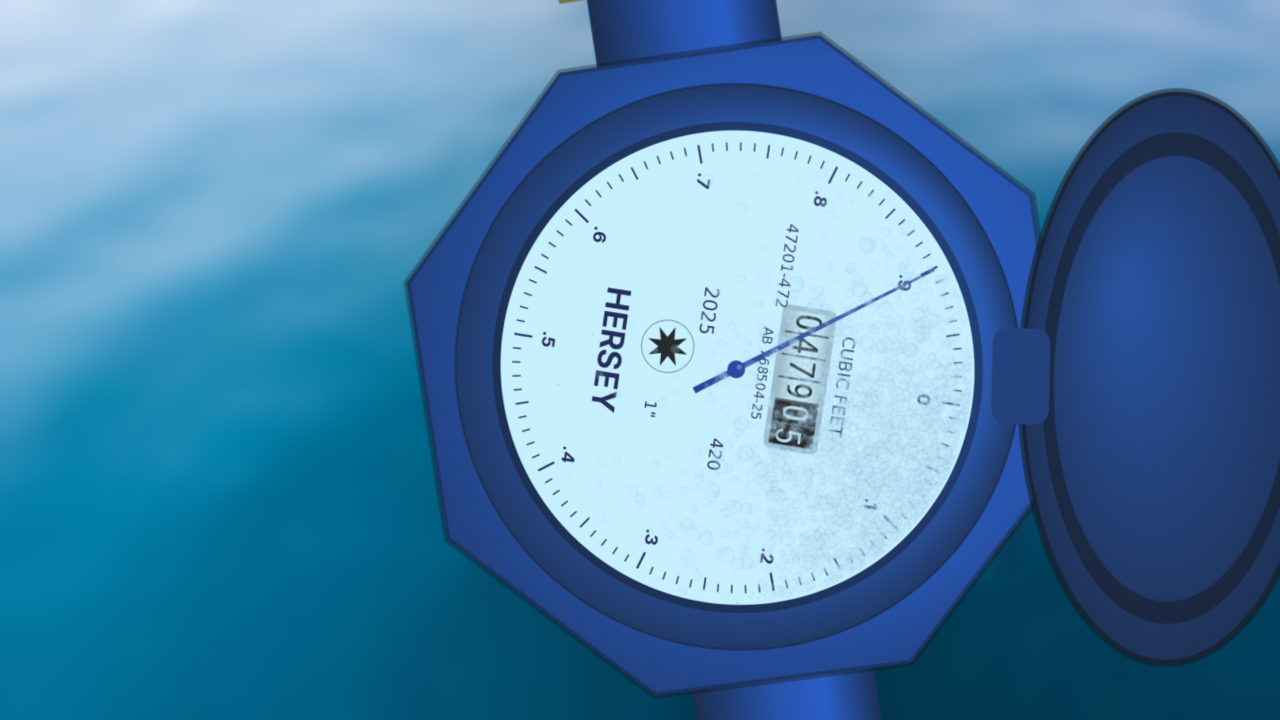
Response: 47904.90ft³
